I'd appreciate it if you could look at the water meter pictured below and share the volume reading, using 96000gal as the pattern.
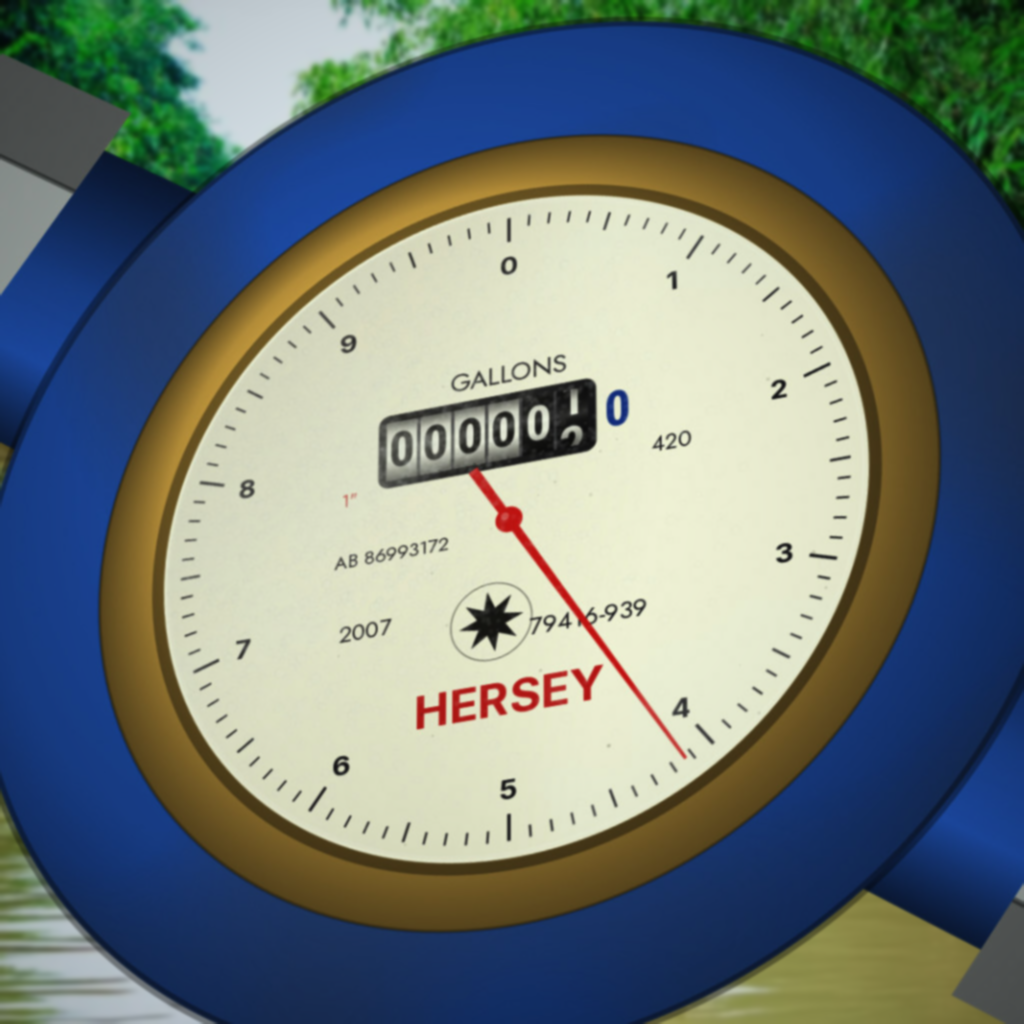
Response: 14.1gal
